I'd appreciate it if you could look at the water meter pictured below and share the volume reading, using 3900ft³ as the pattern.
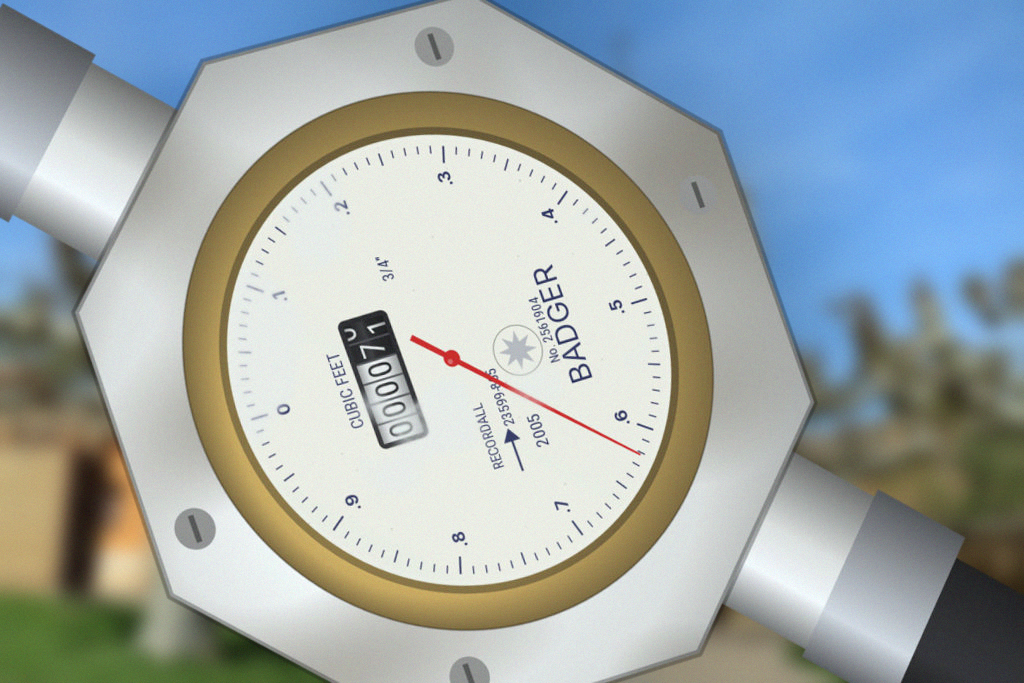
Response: 70.62ft³
